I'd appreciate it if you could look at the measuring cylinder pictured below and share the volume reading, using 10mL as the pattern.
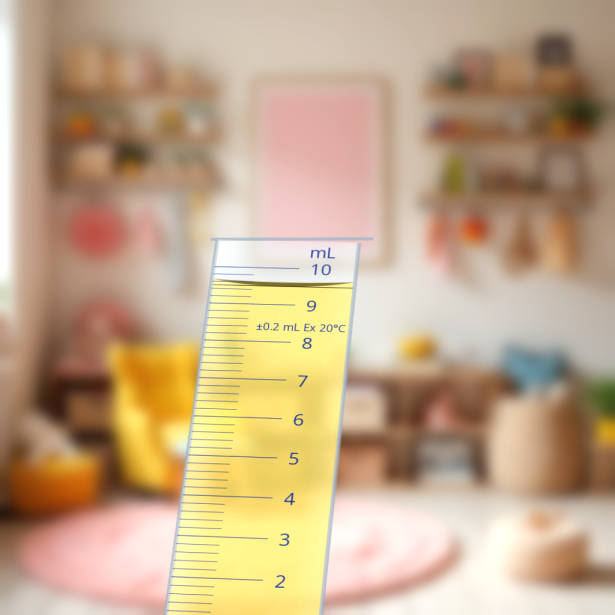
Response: 9.5mL
